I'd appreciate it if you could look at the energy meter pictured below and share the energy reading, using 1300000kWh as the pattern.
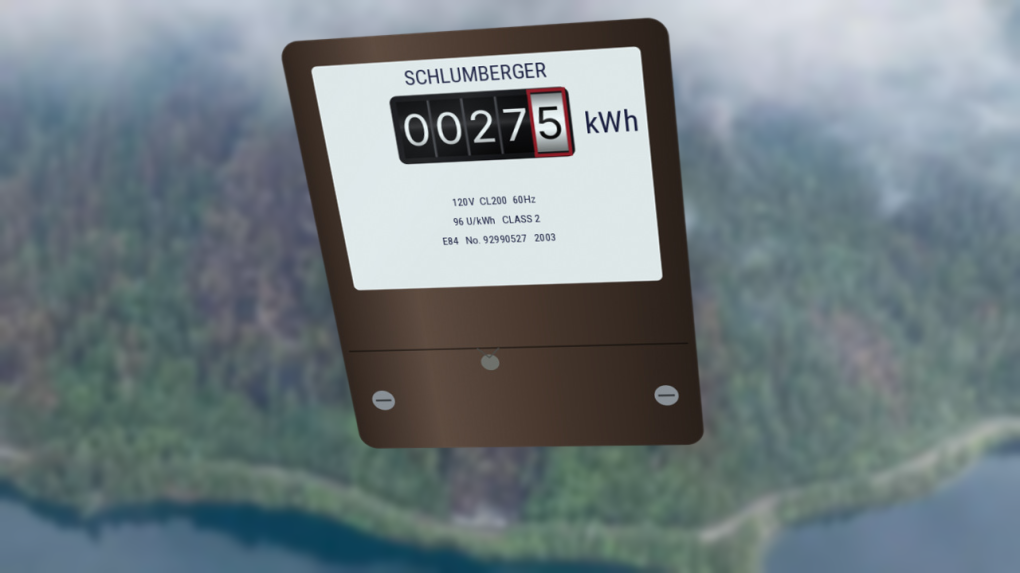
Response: 27.5kWh
